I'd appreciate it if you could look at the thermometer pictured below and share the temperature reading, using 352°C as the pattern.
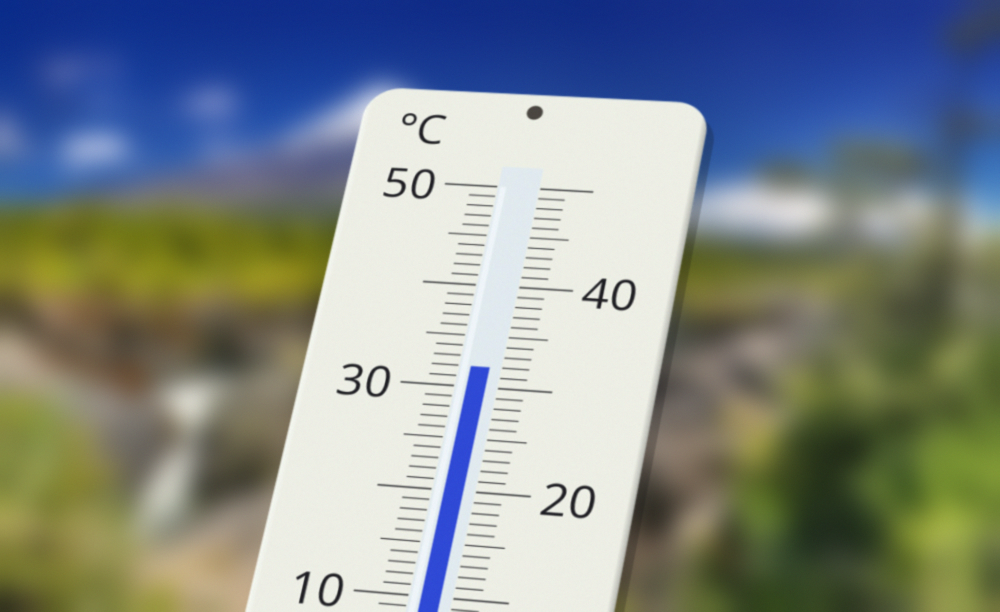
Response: 32°C
